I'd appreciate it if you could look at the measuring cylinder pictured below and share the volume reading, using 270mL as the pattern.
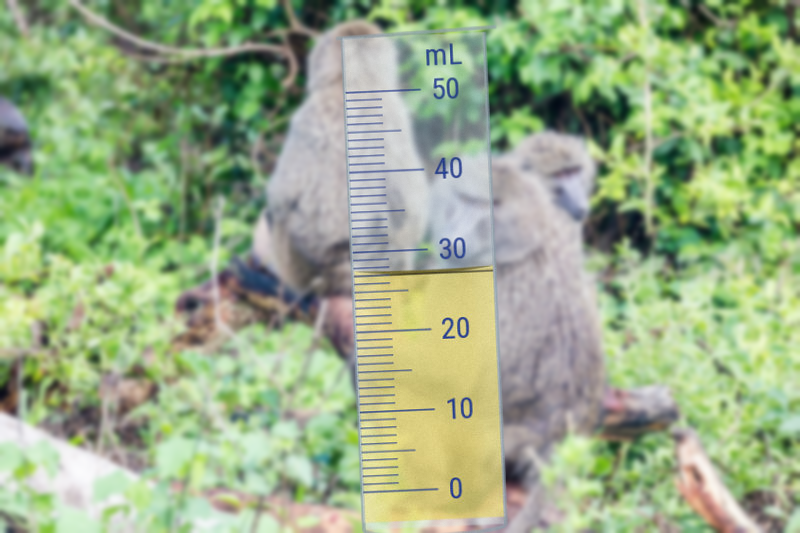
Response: 27mL
